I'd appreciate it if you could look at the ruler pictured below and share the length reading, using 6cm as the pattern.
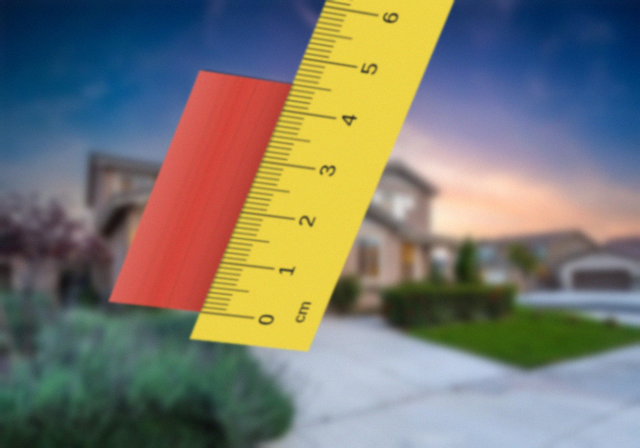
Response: 4.5cm
